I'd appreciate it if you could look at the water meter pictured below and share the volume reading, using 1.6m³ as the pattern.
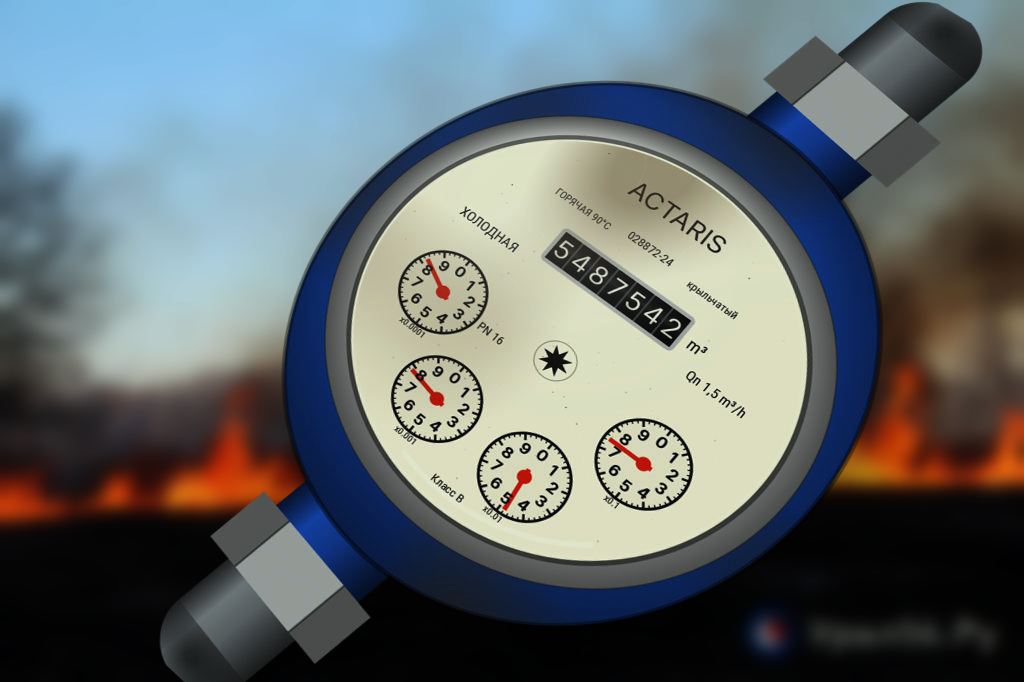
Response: 5487542.7478m³
